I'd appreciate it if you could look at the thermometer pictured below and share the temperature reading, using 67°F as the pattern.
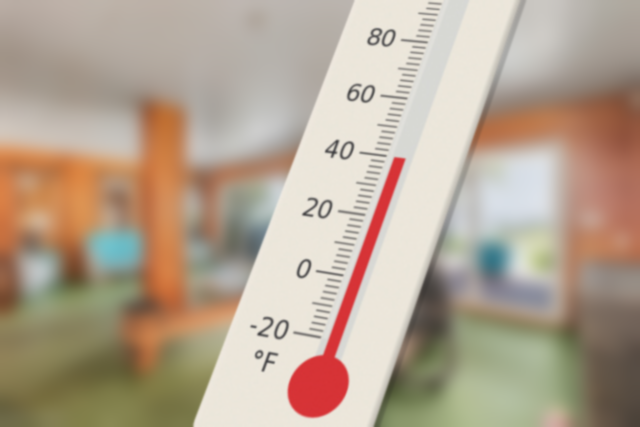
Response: 40°F
